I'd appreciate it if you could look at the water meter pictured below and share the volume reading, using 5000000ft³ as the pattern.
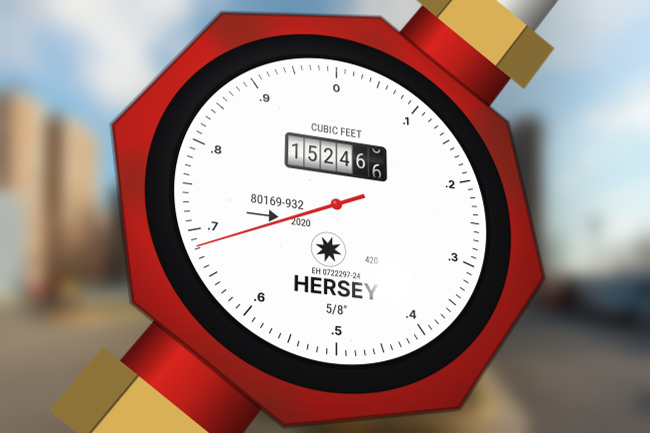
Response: 152465.68ft³
